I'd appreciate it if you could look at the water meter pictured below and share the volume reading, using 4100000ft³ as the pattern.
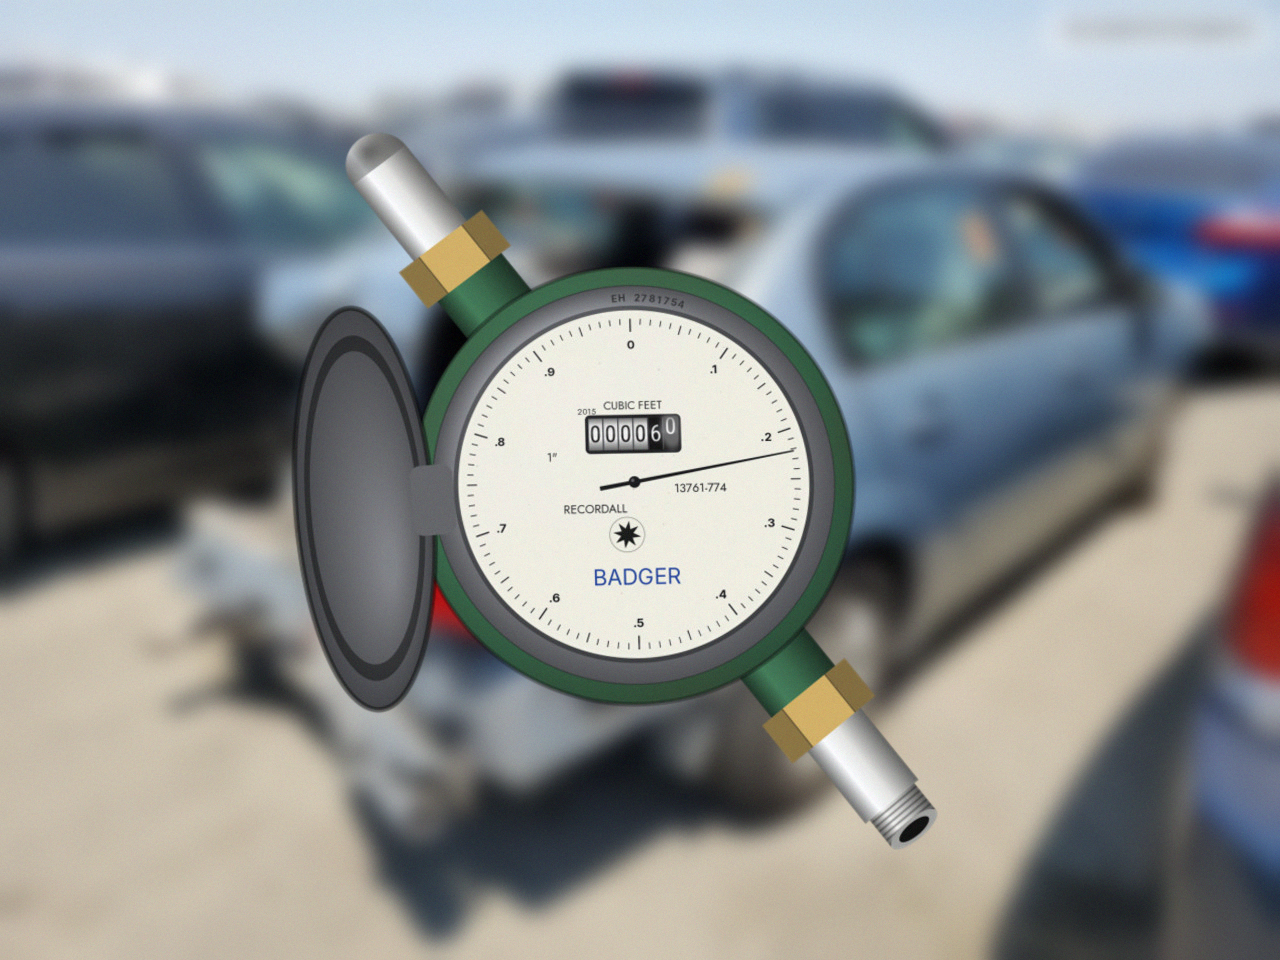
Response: 60.22ft³
